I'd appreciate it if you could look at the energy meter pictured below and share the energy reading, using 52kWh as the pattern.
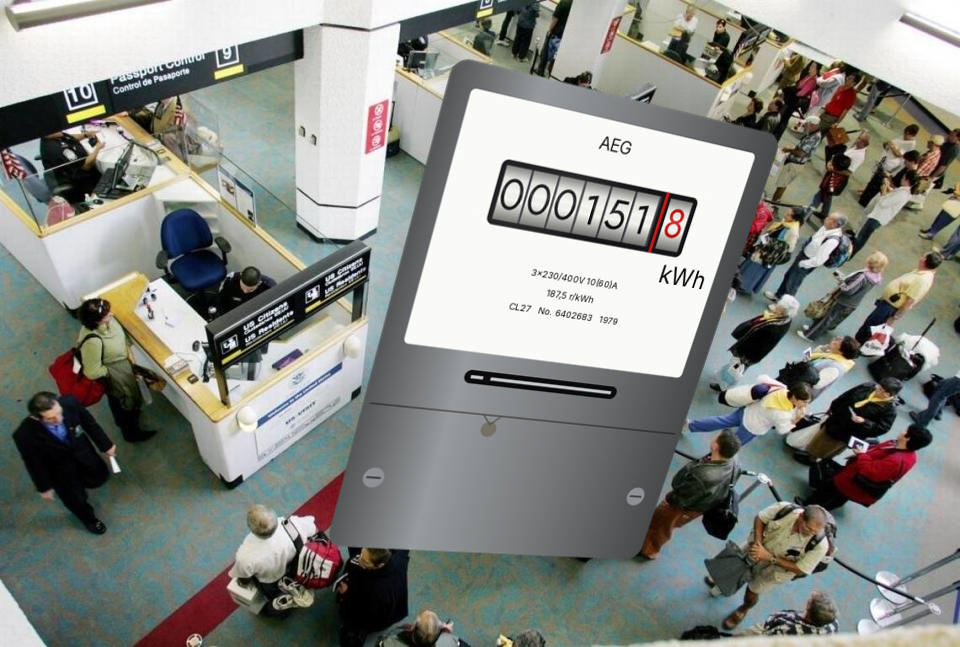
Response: 151.8kWh
